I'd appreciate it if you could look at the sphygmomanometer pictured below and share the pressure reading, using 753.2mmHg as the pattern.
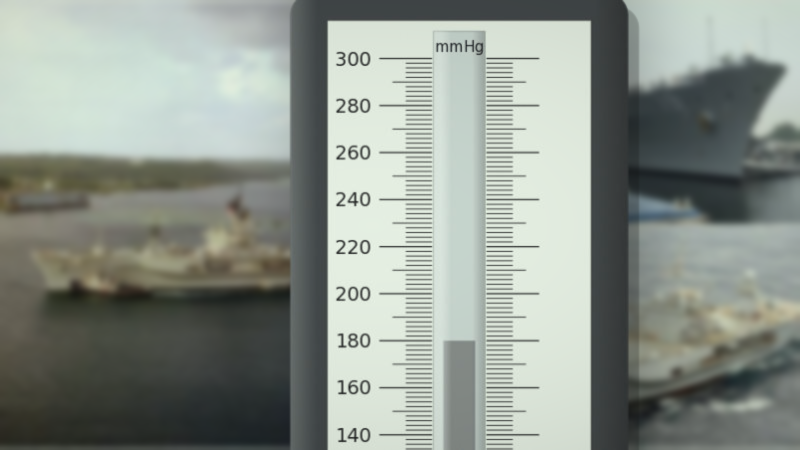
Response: 180mmHg
